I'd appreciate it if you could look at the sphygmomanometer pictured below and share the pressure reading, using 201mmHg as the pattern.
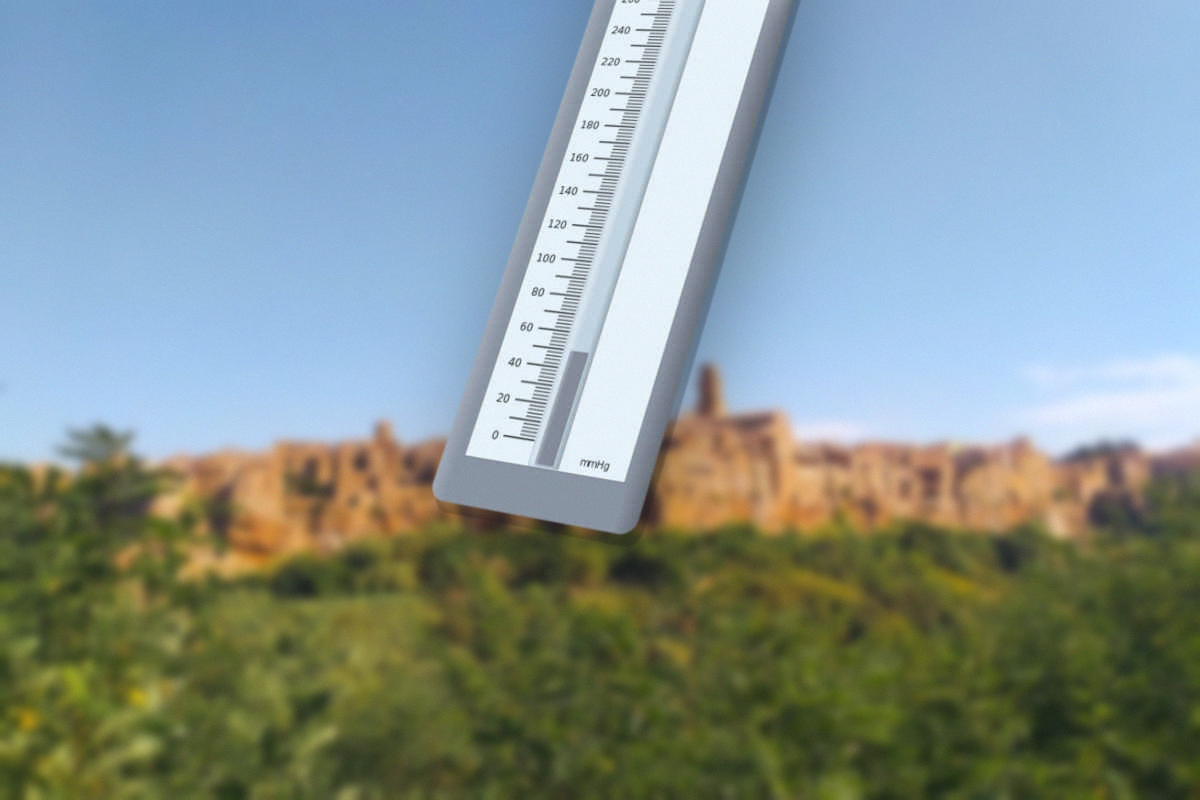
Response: 50mmHg
